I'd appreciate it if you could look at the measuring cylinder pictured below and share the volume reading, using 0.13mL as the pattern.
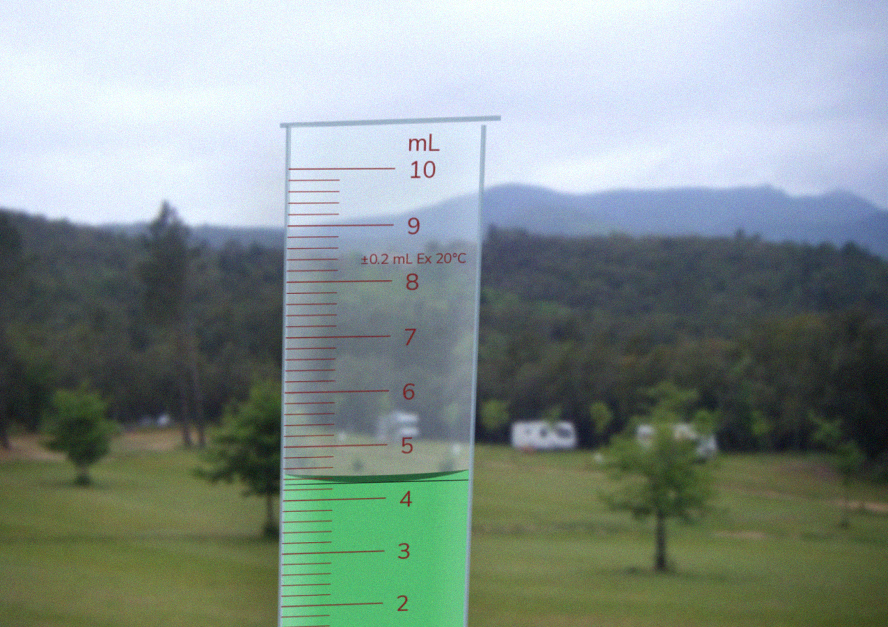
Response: 4.3mL
